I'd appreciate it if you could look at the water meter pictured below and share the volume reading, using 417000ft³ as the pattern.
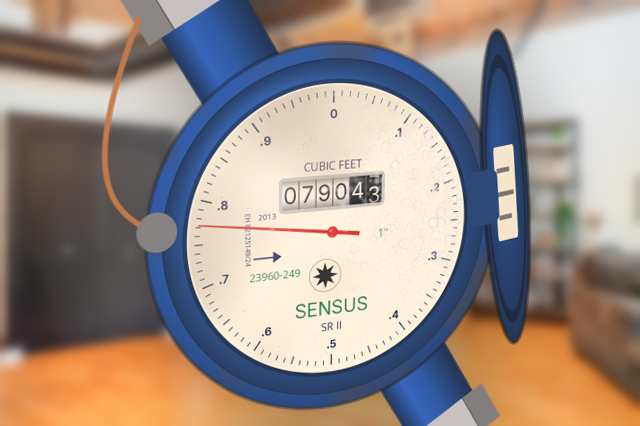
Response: 79042.77ft³
